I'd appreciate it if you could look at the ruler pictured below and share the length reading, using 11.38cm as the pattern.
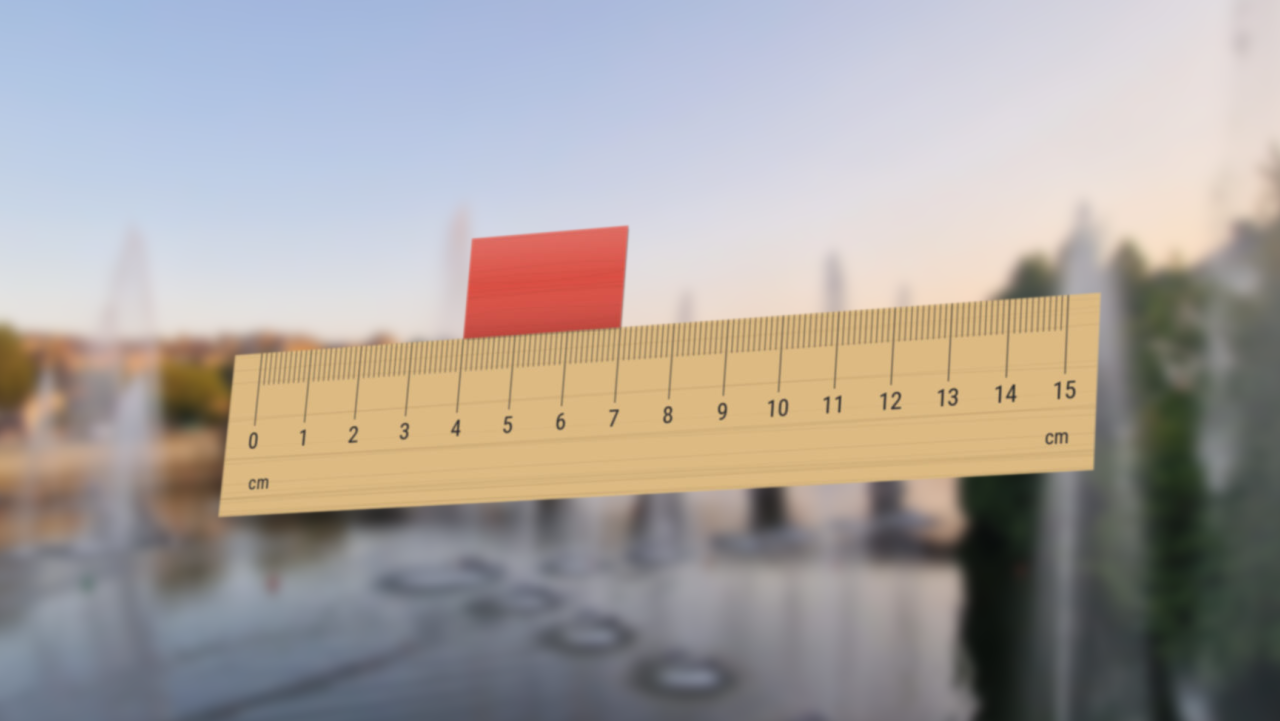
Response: 3cm
